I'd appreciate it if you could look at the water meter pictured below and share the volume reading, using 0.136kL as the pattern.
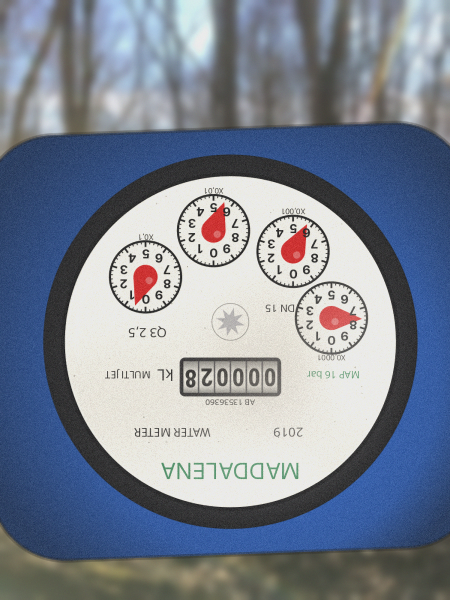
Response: 28.0557kL
